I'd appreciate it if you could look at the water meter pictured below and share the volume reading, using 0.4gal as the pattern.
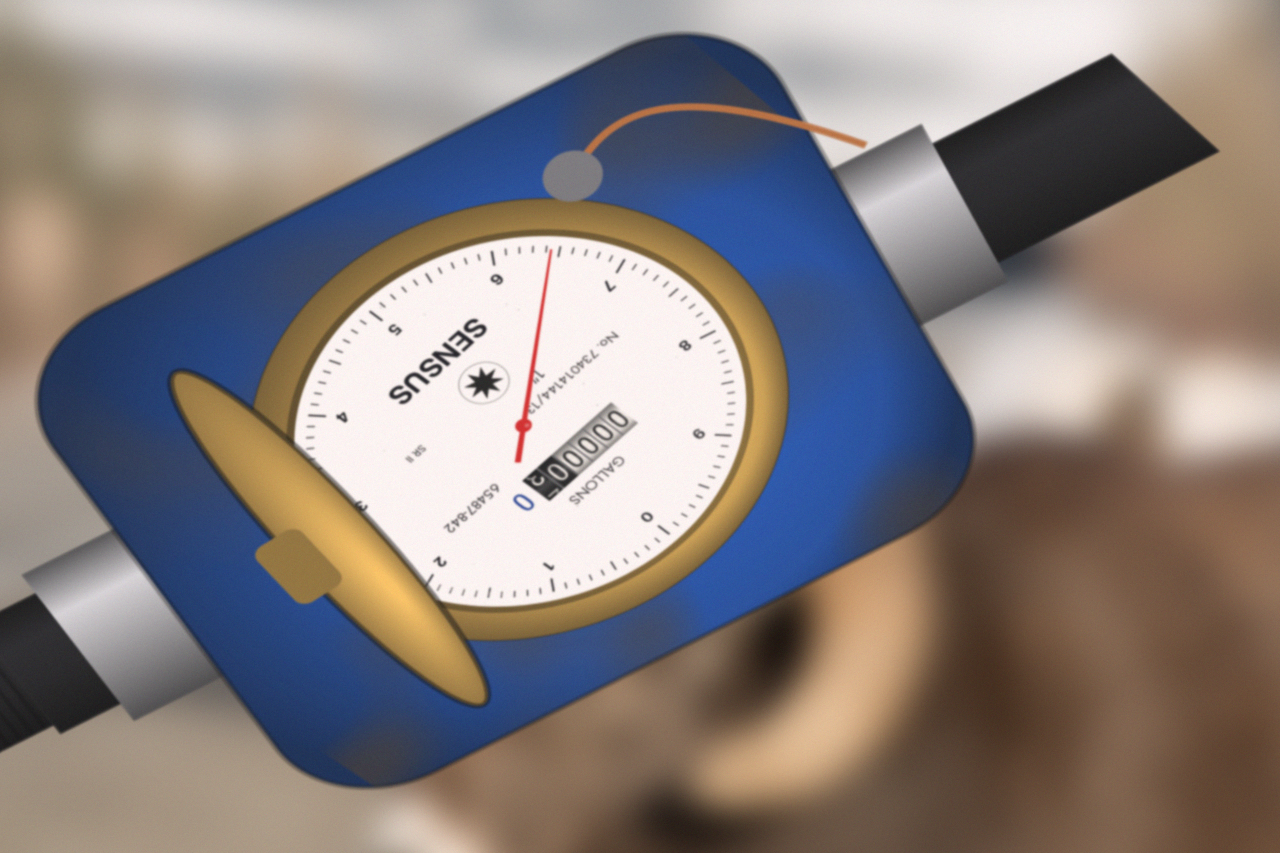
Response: 26.4gal
